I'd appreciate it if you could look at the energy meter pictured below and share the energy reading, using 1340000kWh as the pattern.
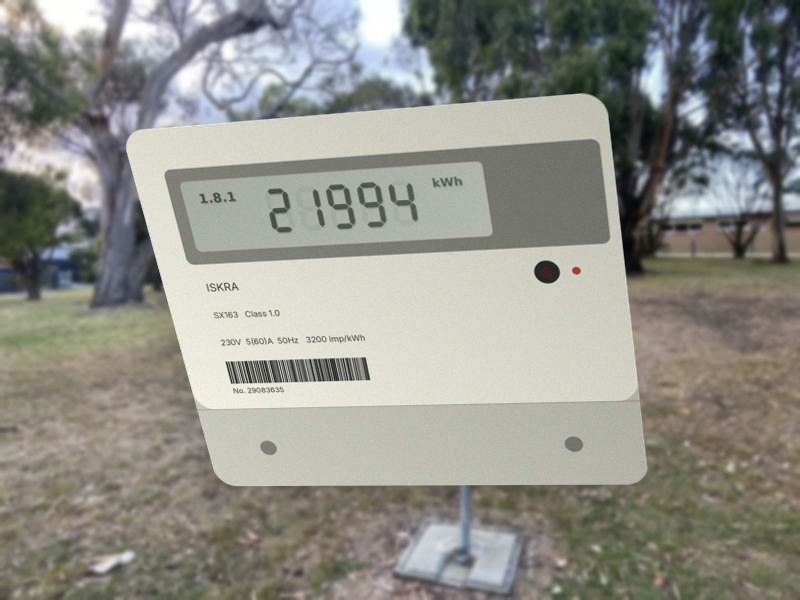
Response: 21994kWh
